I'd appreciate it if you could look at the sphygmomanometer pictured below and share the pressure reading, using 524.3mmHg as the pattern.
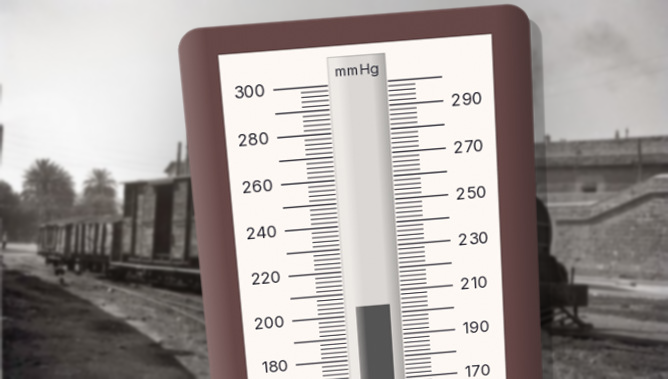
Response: 204mmHg
